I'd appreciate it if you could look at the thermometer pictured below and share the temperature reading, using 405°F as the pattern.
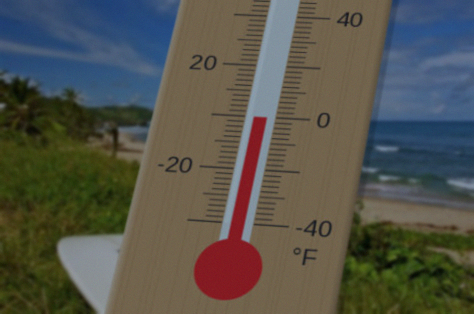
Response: 0°F
